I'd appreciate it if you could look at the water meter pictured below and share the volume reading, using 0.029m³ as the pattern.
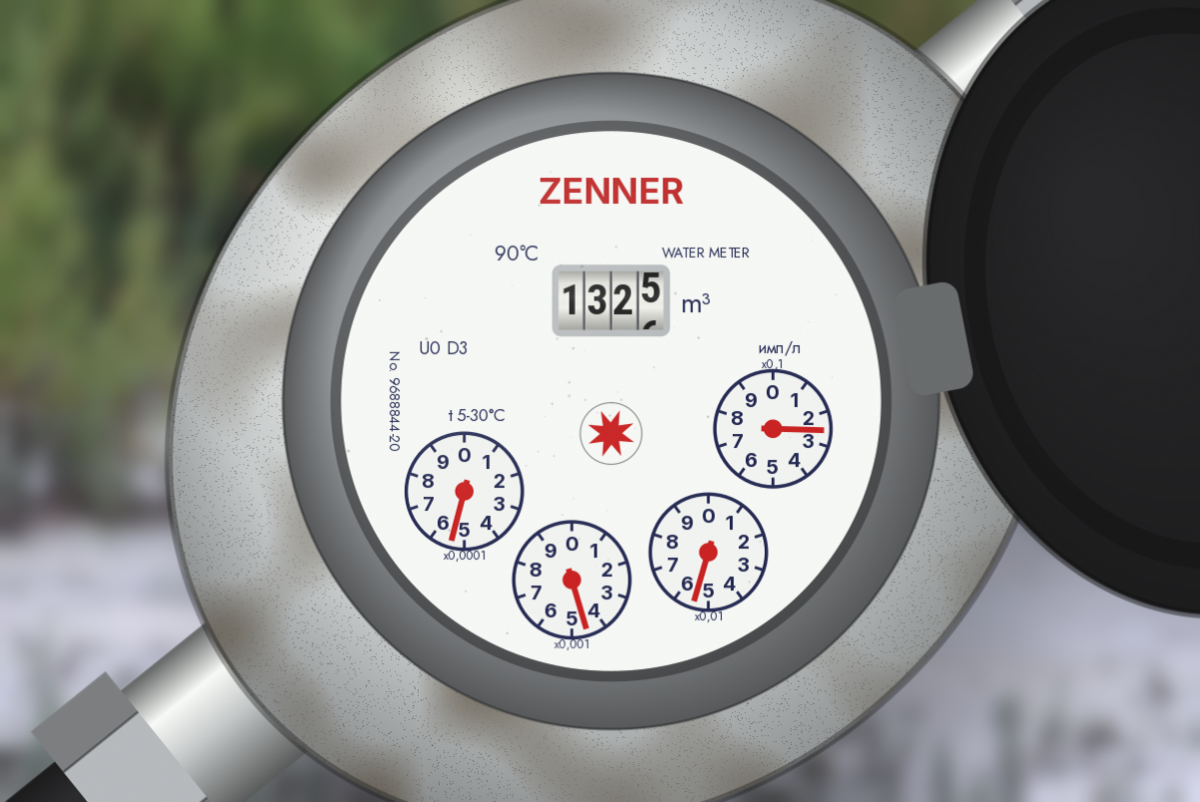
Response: 1325.2545m³
